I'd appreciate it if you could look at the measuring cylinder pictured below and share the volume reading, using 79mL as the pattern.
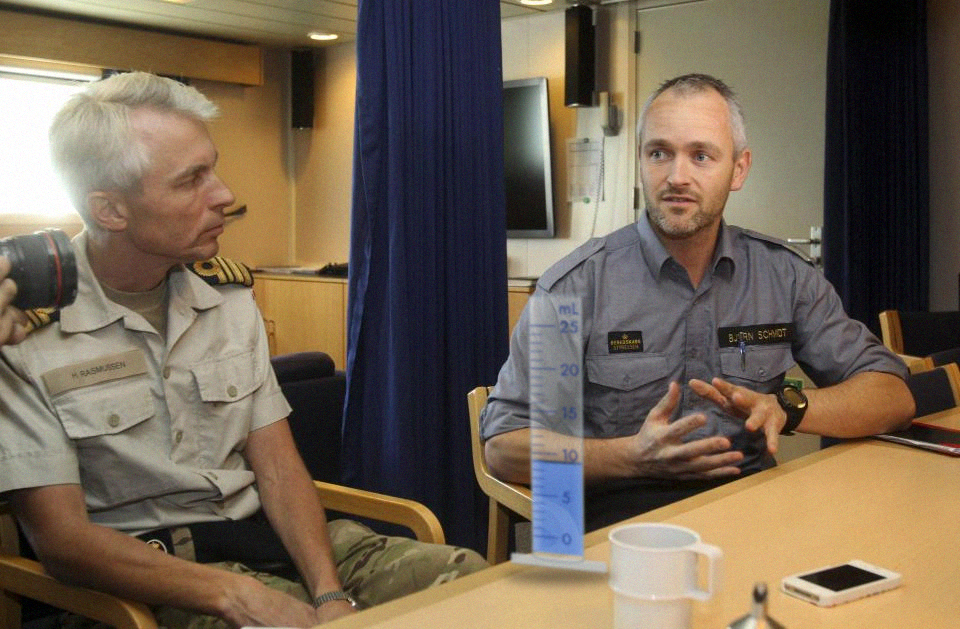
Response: 9mL
